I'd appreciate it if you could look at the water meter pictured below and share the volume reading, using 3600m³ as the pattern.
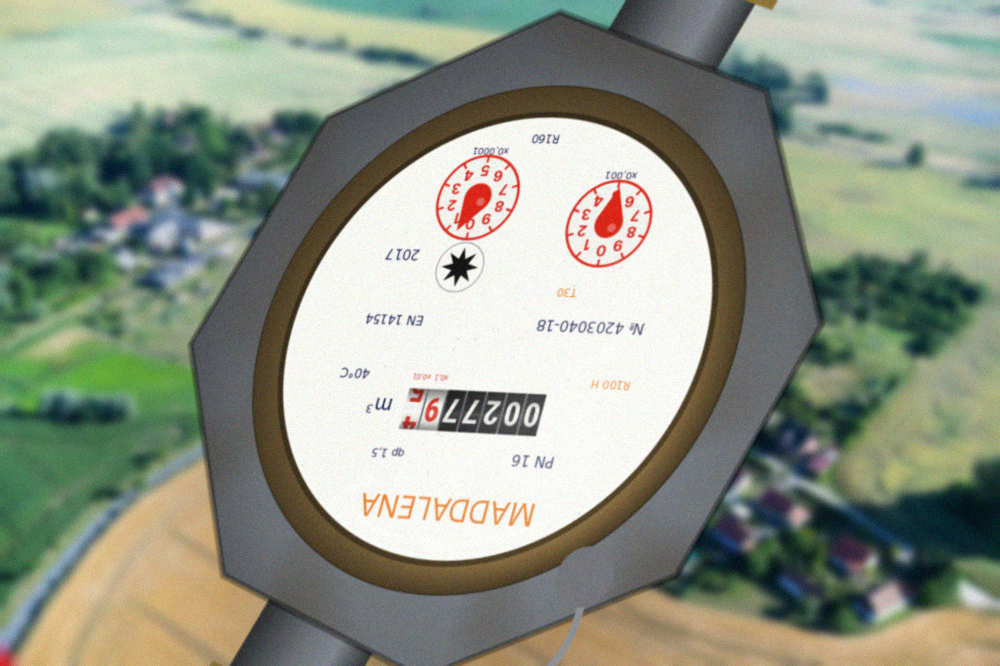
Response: 277.9450m³
